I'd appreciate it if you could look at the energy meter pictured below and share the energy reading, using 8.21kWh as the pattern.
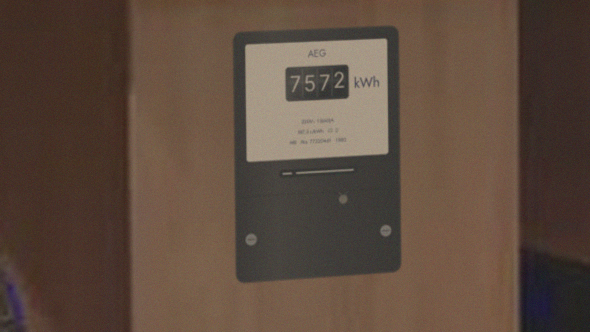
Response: 7572kWh
